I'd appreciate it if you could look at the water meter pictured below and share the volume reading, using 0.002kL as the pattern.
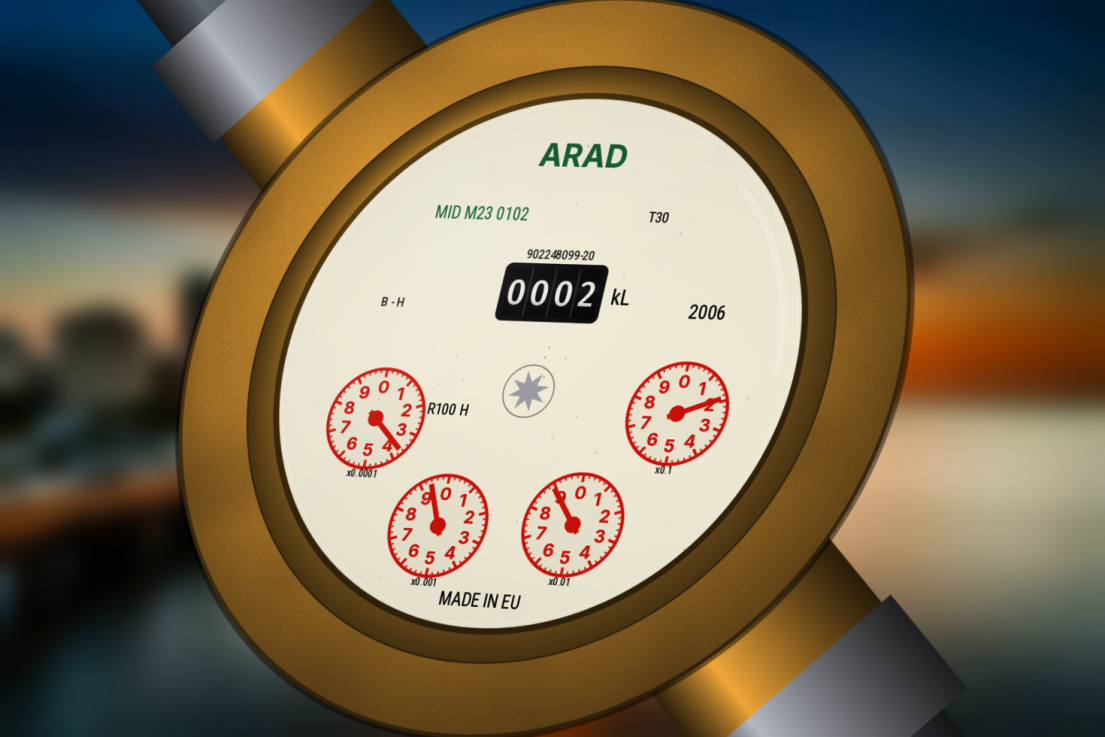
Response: 2.1893kL
